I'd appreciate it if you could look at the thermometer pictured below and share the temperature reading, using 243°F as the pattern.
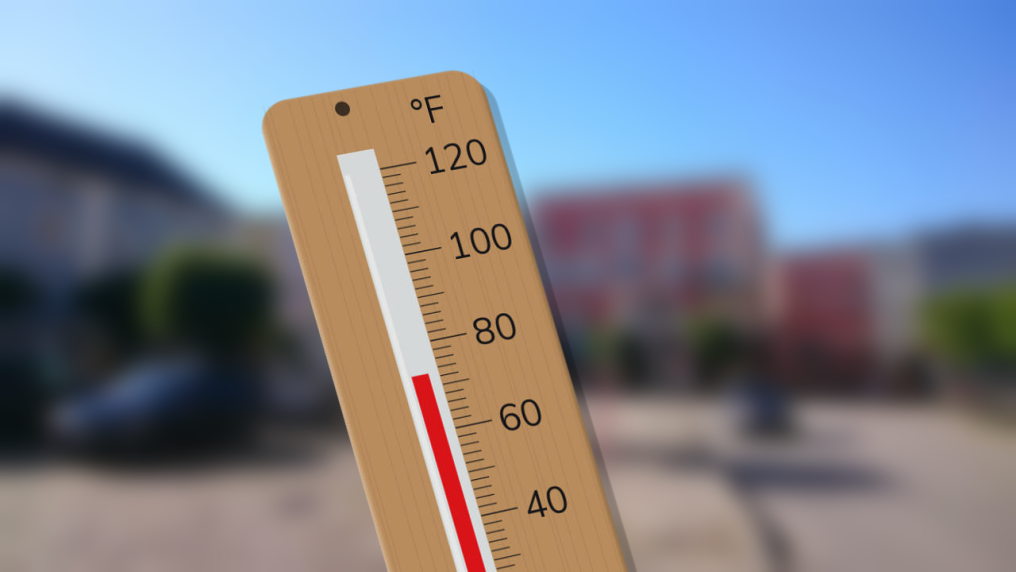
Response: 73°F
